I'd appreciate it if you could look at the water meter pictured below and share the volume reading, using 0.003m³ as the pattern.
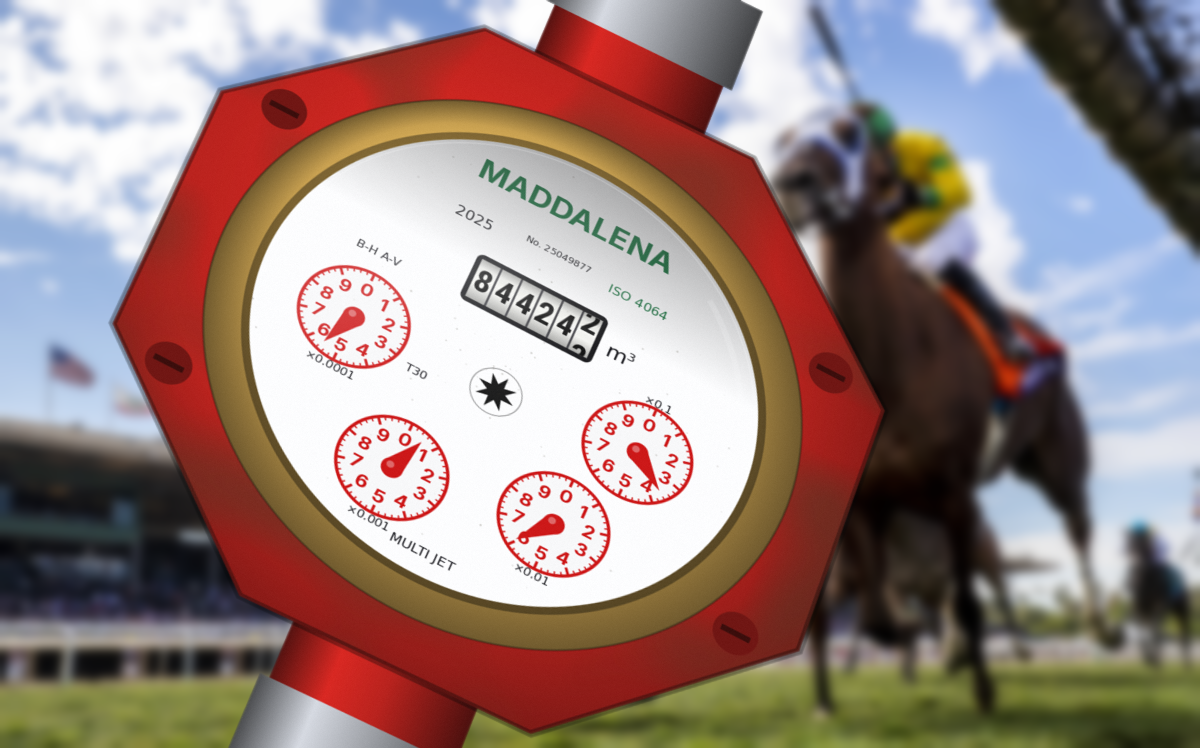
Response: 844242.3605m³
